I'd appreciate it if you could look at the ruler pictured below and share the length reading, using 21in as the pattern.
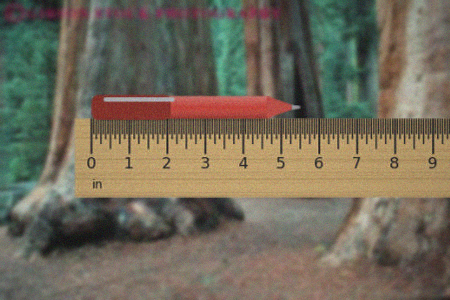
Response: 5.5in
